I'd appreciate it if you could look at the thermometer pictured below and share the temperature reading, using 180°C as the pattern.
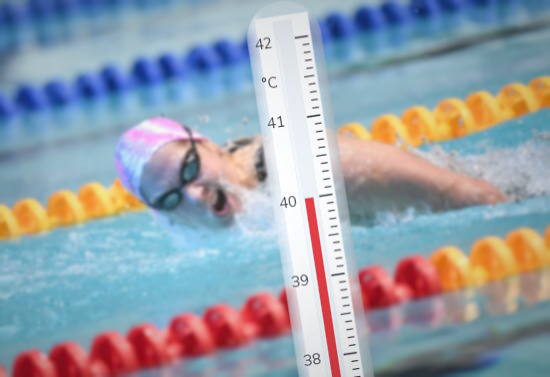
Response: 40°C
